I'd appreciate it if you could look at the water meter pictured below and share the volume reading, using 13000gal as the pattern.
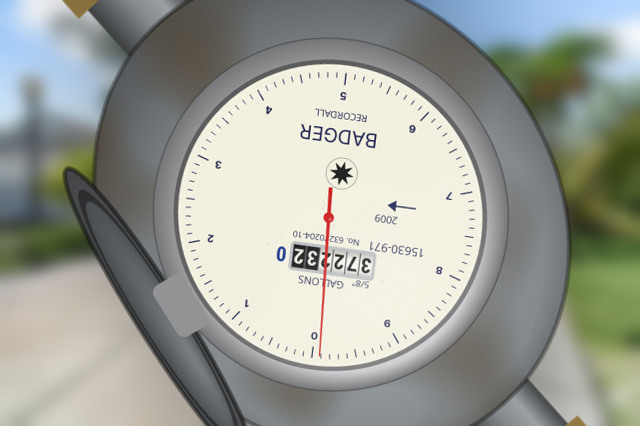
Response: 3722319.9gal
